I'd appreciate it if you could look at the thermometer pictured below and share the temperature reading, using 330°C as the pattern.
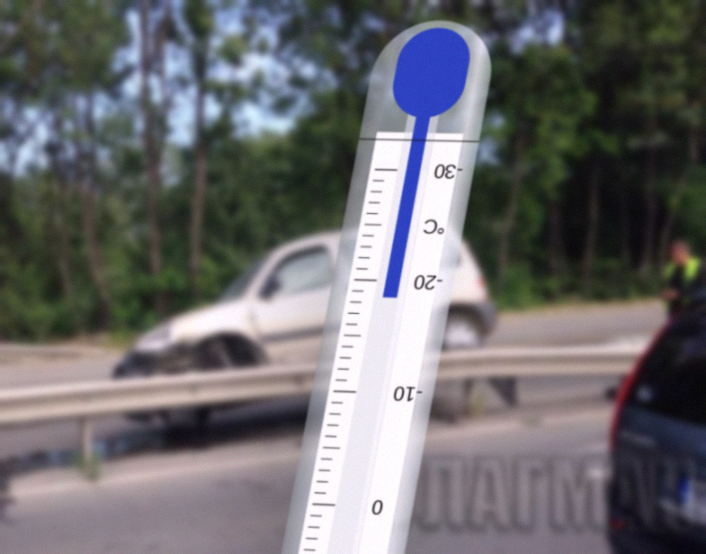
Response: -18.5°C
